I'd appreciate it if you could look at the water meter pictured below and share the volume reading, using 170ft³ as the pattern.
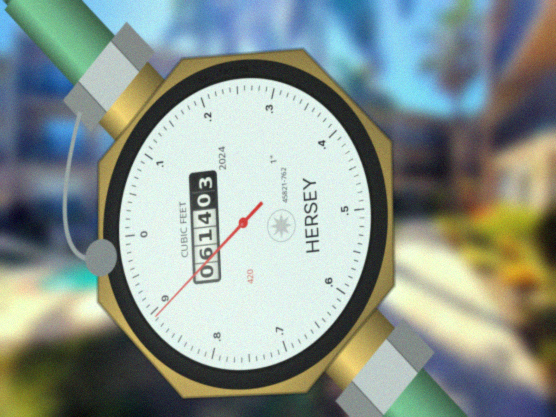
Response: 61402.89ft³
